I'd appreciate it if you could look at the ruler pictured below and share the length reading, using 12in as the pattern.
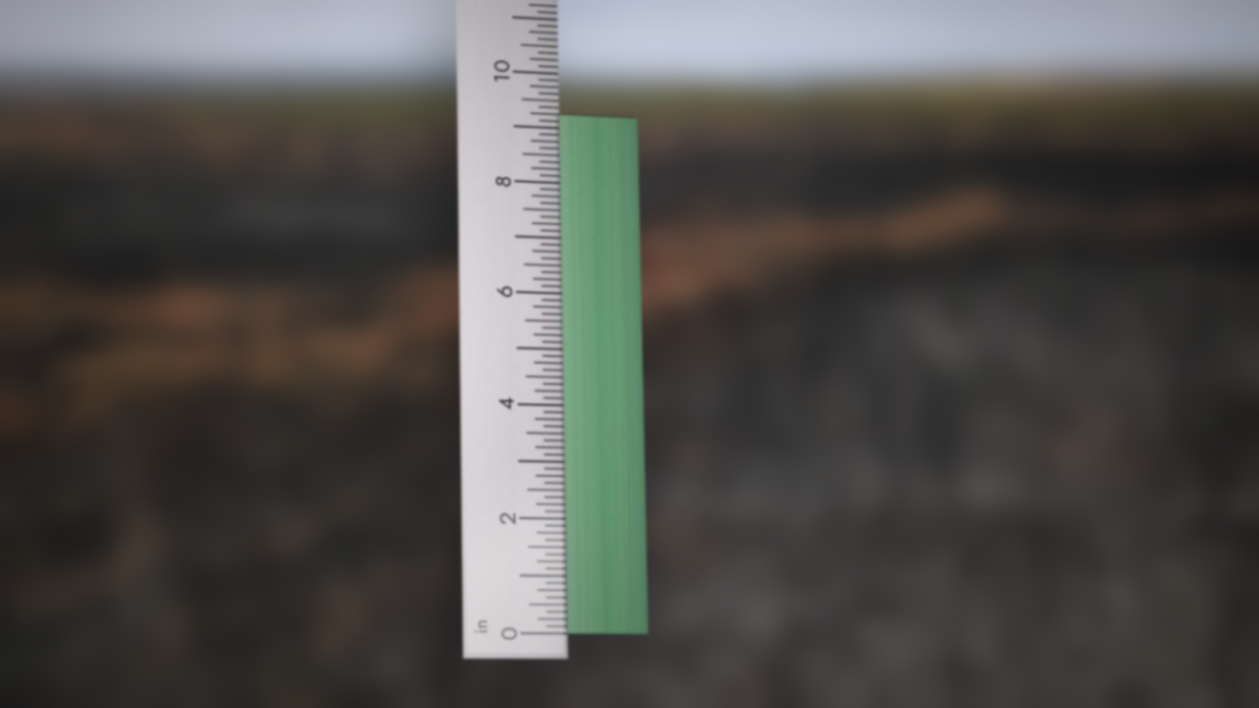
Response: 9.25in
